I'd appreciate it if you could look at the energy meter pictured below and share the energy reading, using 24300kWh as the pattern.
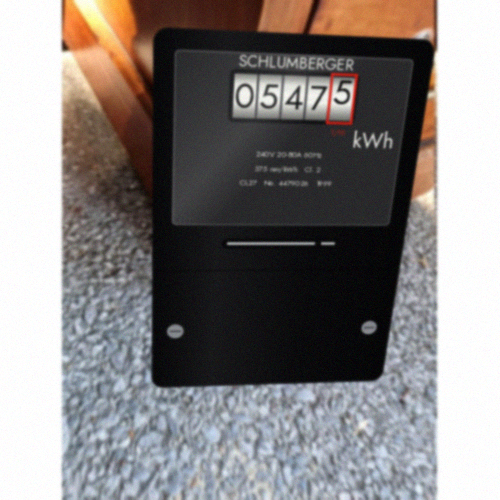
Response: 547.5kWh
